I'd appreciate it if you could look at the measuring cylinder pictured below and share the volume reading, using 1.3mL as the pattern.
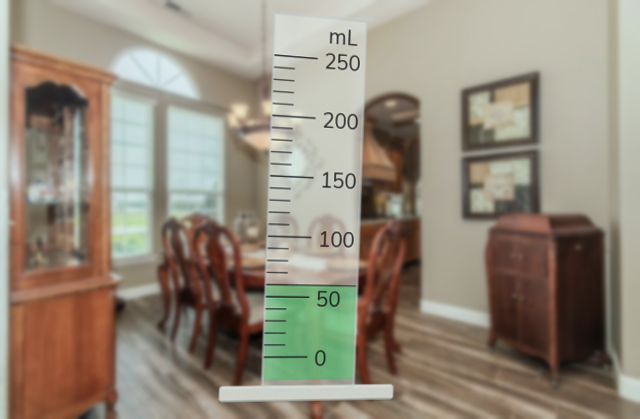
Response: 60mL
